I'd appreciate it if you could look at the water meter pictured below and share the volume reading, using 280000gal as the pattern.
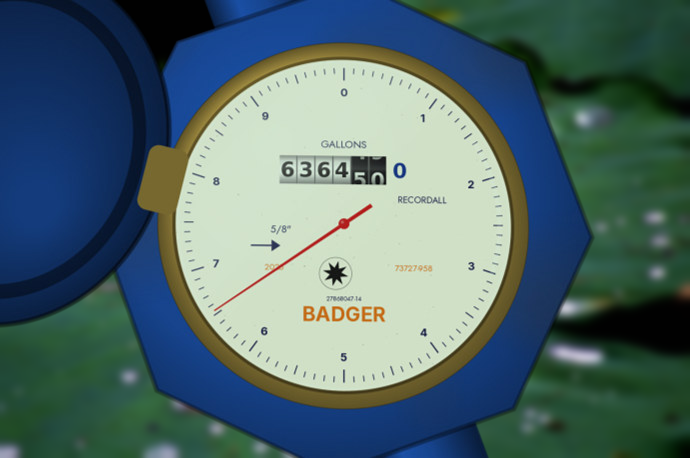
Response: 6364496.5gal
